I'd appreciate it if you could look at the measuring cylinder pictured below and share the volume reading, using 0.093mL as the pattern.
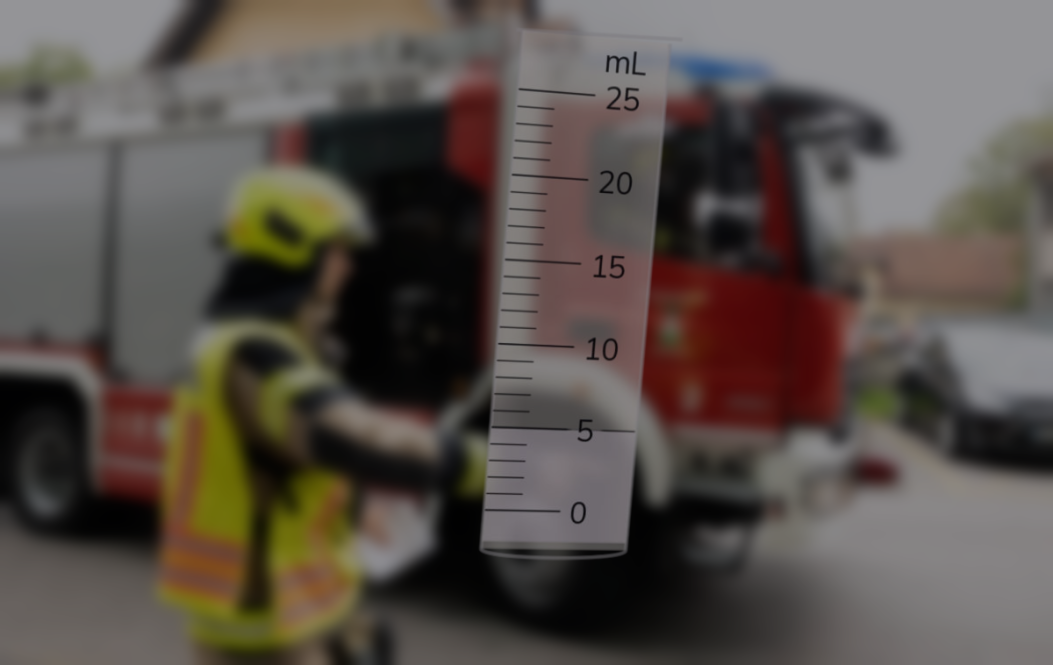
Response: 5mL
